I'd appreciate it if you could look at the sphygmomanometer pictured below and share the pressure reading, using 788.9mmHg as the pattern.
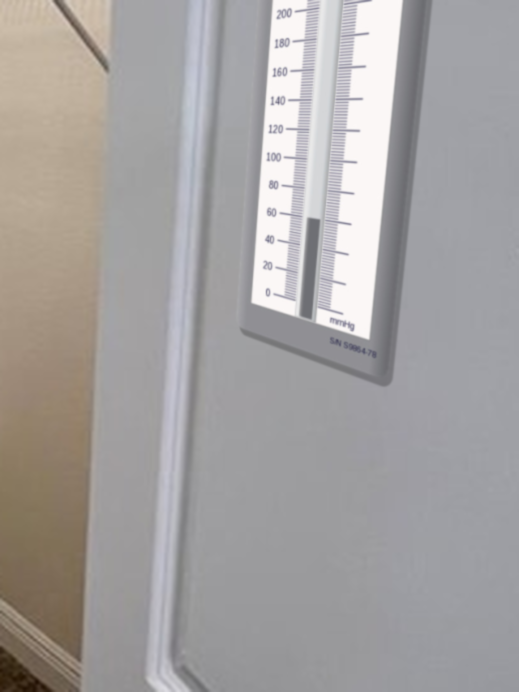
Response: 60mmHg
